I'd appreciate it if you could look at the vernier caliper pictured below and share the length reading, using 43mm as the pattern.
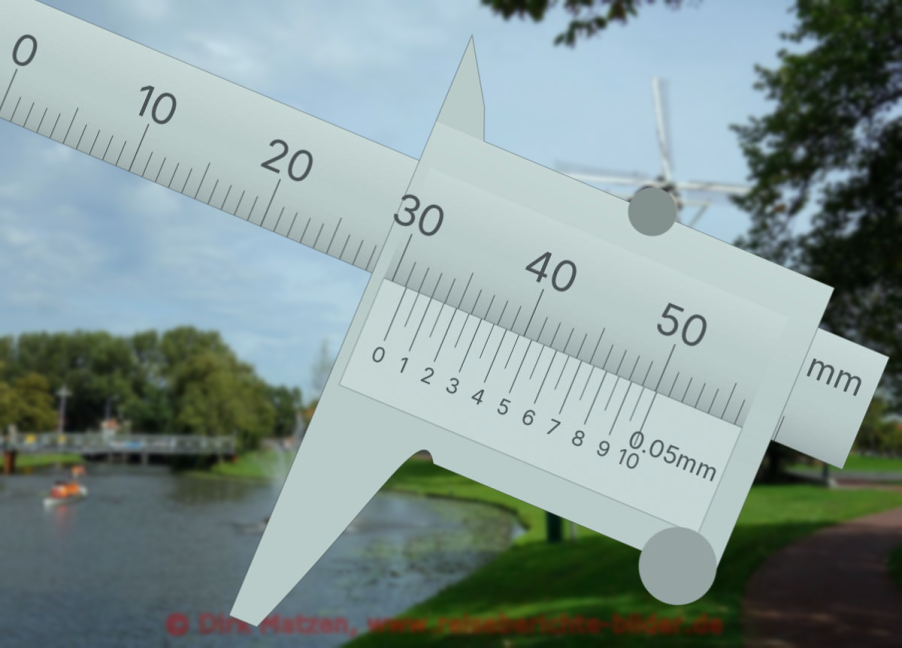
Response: 31.1mm
